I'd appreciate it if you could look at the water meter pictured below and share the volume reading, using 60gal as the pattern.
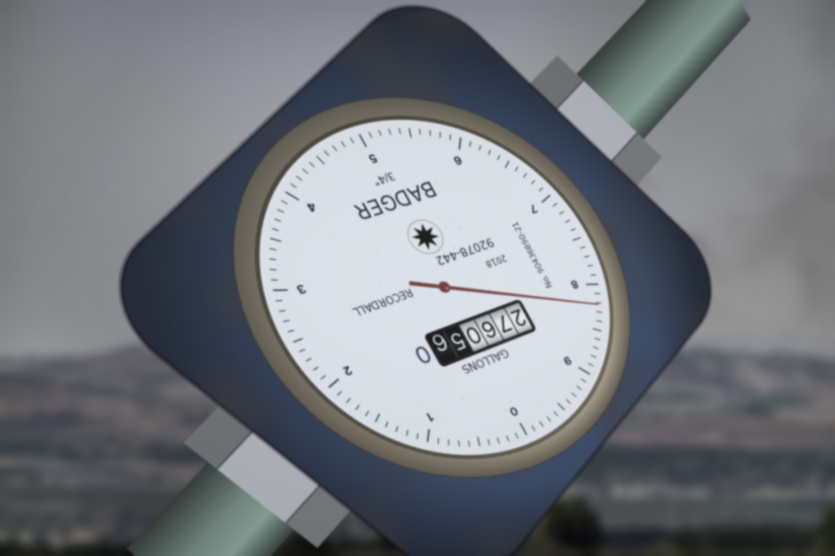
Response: 2760558.2gal
